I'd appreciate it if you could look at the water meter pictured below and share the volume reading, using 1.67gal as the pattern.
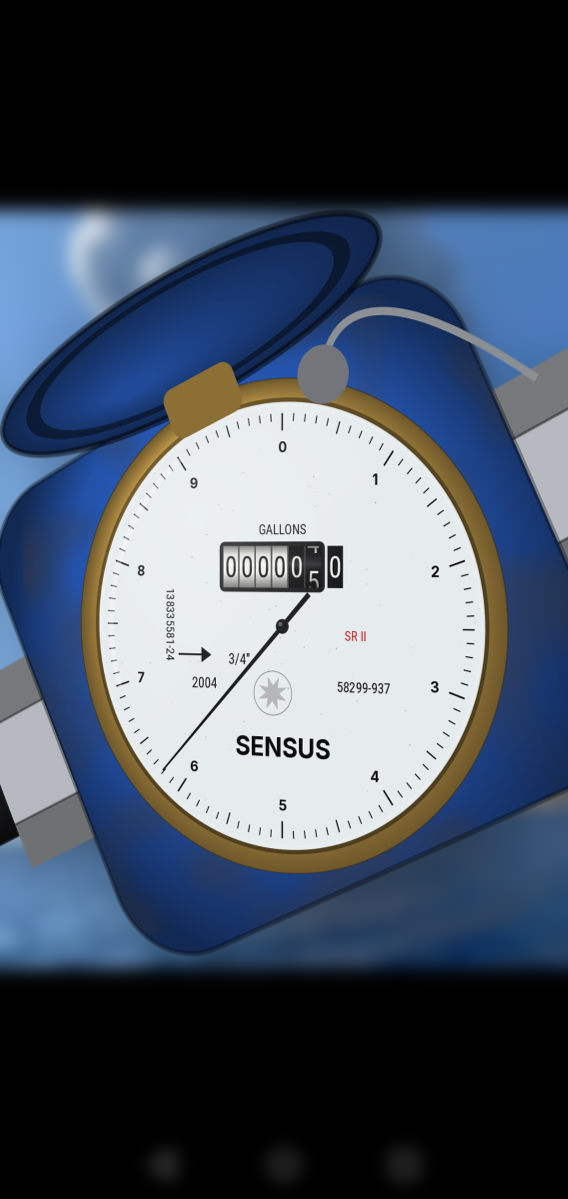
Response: 46.2gal
